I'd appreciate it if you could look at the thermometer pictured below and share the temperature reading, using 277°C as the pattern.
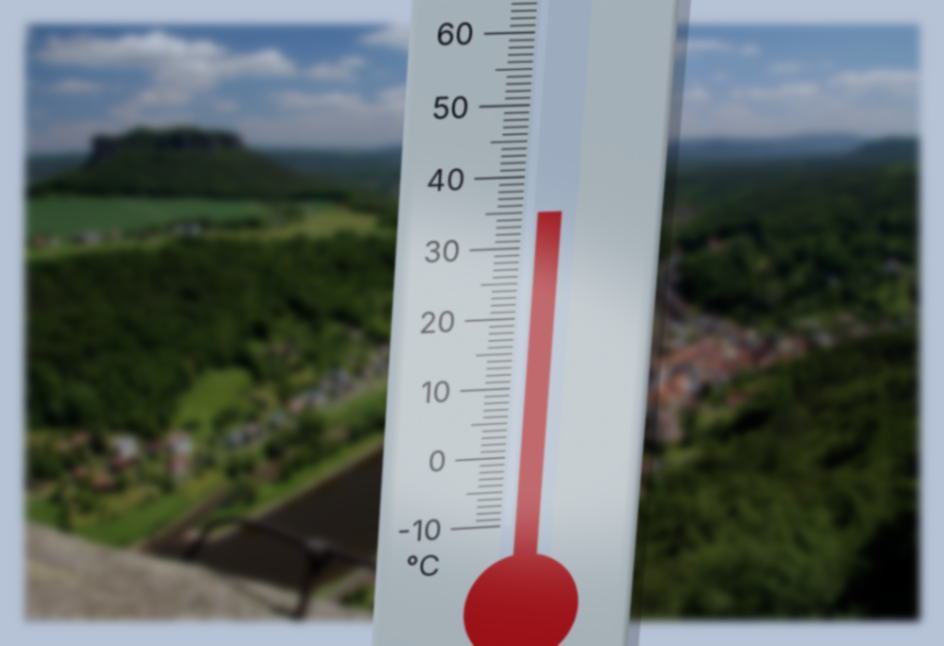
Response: 35°C
